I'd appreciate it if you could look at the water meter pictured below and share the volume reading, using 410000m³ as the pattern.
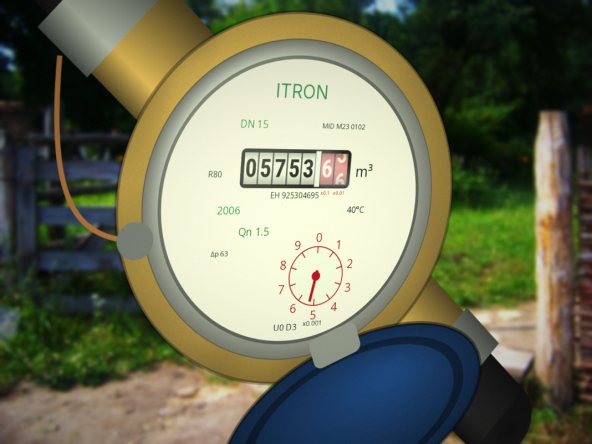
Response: 5753.655m³
